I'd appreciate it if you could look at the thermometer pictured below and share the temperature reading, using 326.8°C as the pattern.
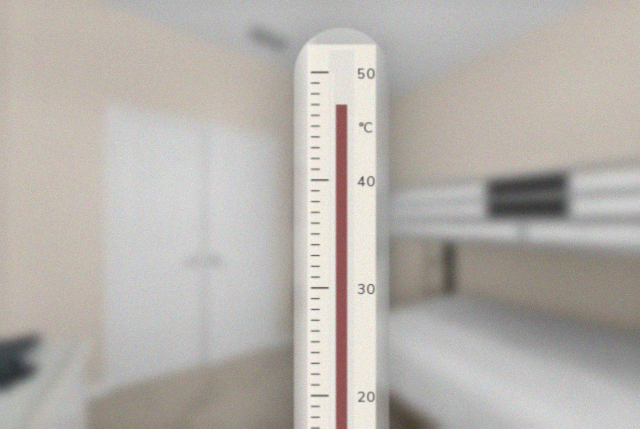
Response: 47°C
